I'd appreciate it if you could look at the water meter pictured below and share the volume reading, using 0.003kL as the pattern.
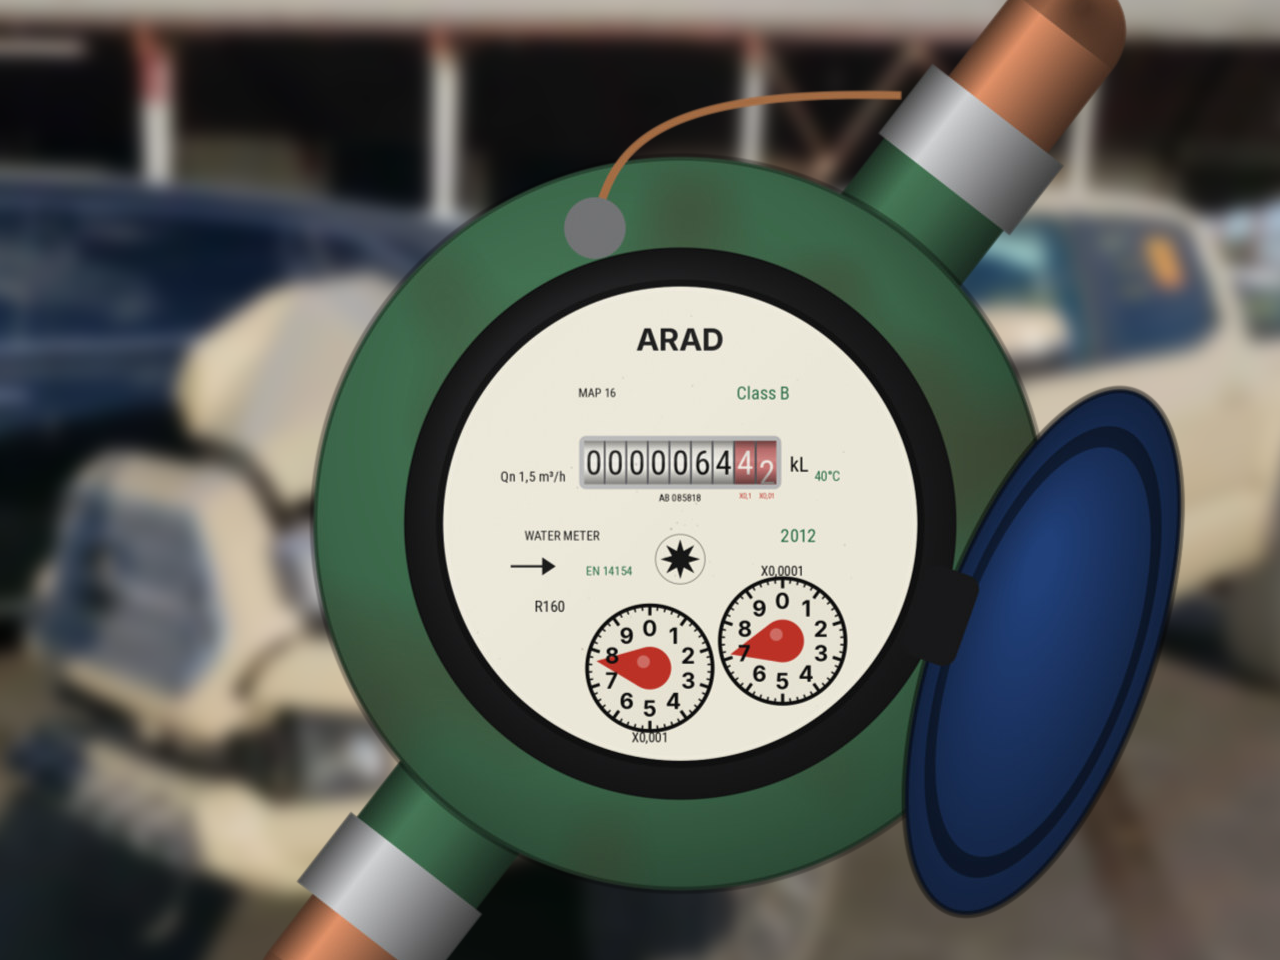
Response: 64.4177kL
